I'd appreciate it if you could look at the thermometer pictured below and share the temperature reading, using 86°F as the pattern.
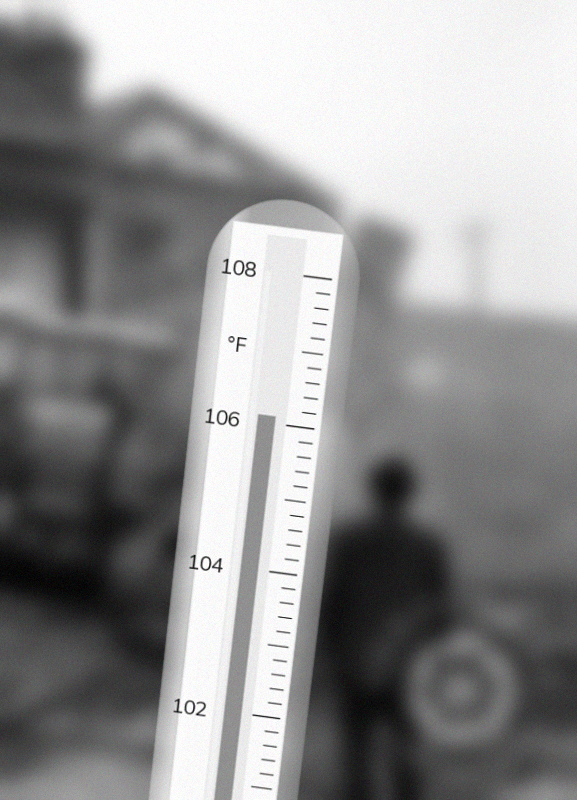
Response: 106.1°F
